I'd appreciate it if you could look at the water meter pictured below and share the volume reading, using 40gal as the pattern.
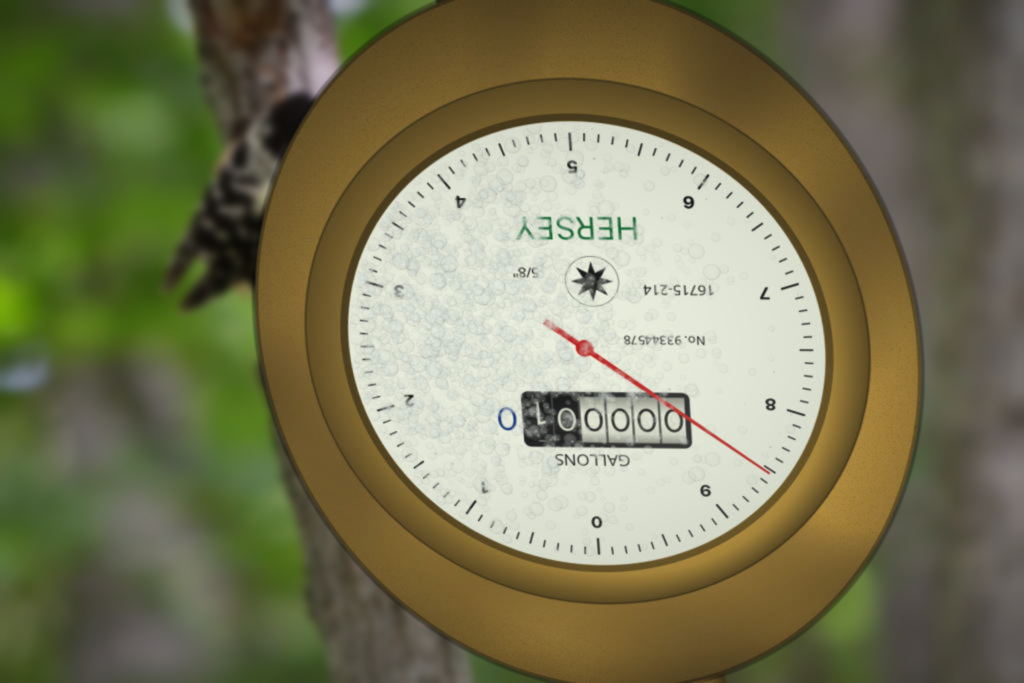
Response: 8.5gal
